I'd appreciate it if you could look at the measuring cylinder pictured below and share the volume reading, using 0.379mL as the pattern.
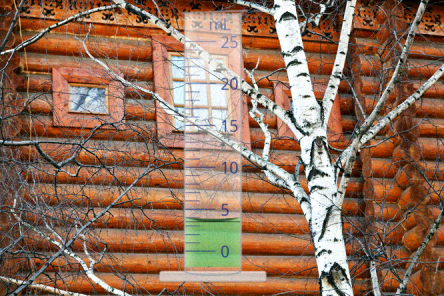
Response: 3.5mL
